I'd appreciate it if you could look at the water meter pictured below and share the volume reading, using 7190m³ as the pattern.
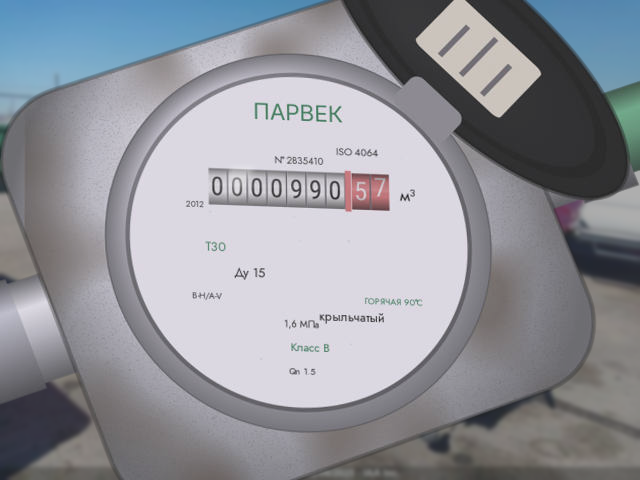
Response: 990.57m³
